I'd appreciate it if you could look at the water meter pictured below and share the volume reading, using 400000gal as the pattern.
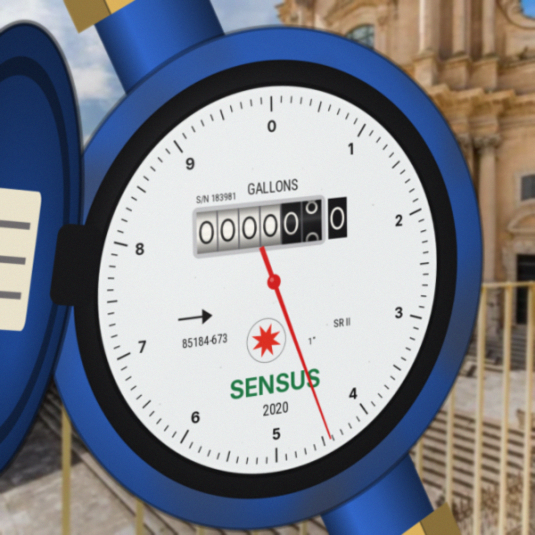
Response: 84.4gal
